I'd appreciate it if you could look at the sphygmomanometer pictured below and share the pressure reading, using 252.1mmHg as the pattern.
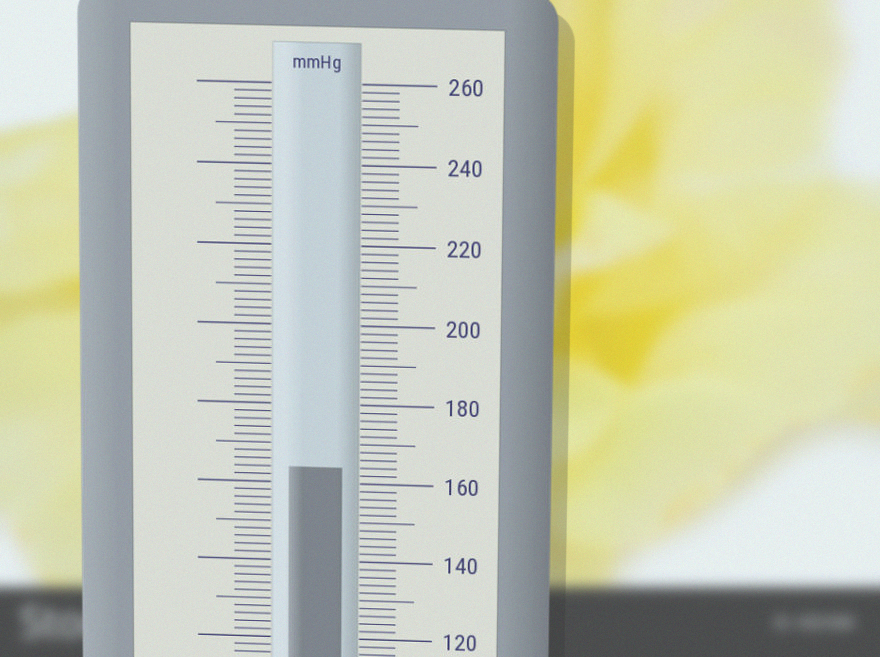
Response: 164mmHg
